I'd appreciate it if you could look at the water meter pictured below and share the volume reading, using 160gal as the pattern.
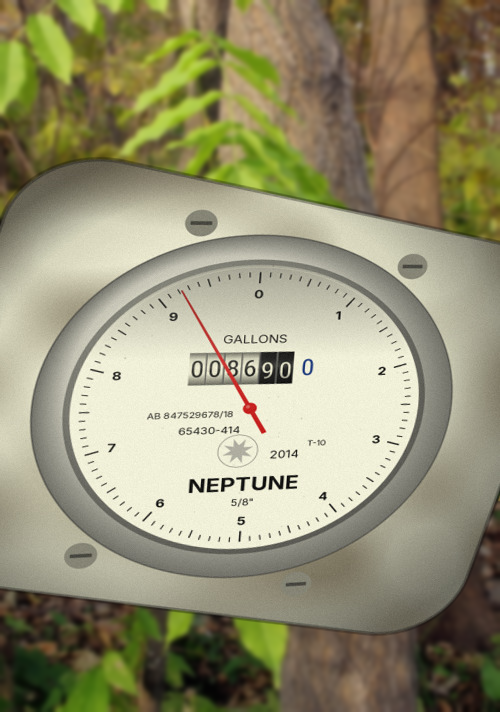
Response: 86899.2gal
